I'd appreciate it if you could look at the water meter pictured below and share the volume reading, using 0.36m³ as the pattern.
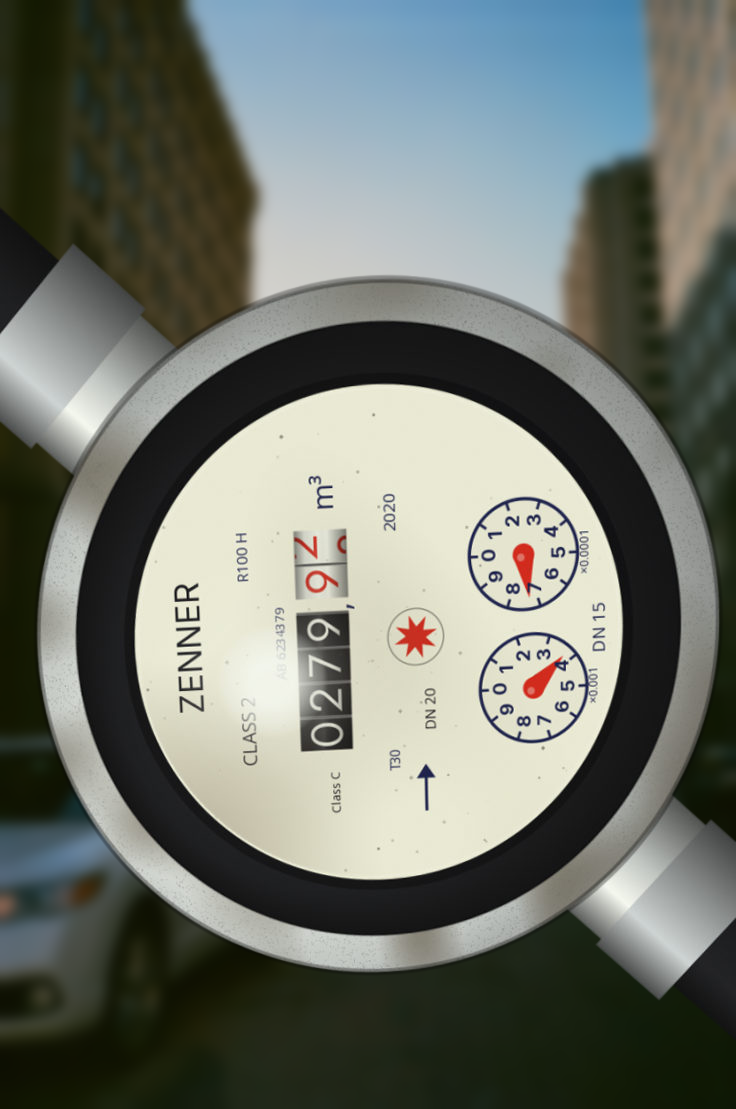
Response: 279.9237m³
